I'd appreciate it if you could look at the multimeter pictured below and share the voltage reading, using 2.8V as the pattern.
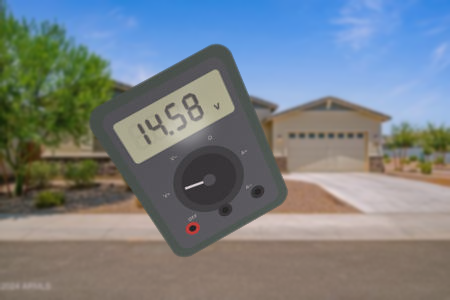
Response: 14.58V
